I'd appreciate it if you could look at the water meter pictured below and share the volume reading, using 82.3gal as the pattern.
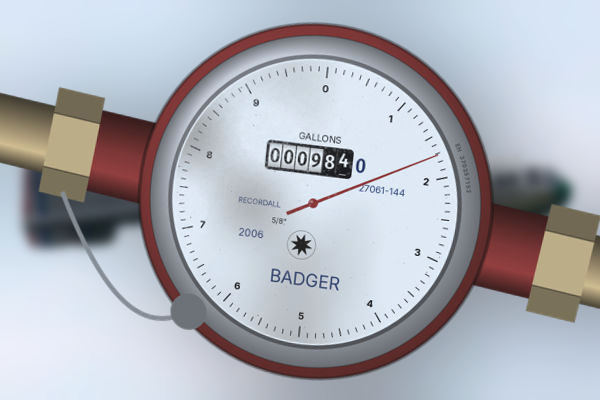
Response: 9841.7gal
